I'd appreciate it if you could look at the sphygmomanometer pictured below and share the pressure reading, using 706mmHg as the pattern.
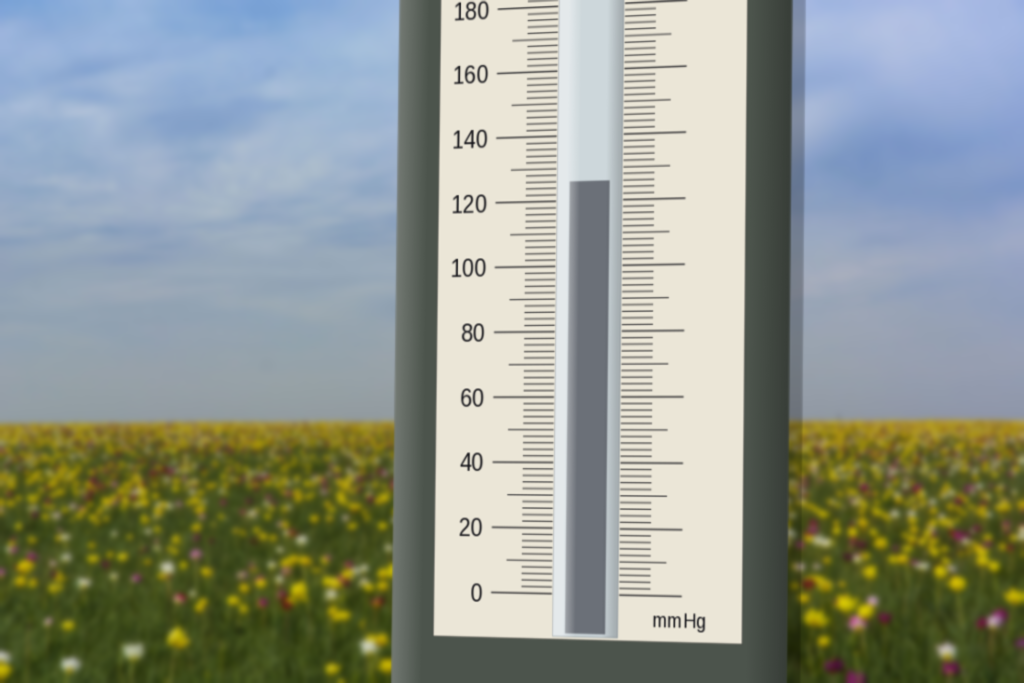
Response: 126mmHg
